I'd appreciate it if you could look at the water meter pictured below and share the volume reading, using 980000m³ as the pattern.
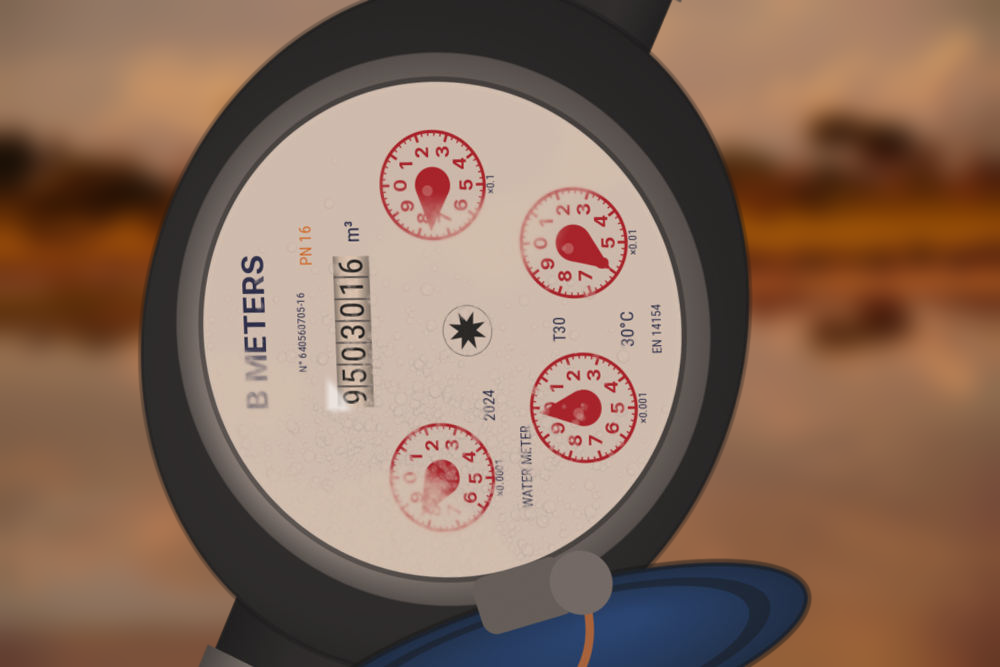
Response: 9503016.7598m³
